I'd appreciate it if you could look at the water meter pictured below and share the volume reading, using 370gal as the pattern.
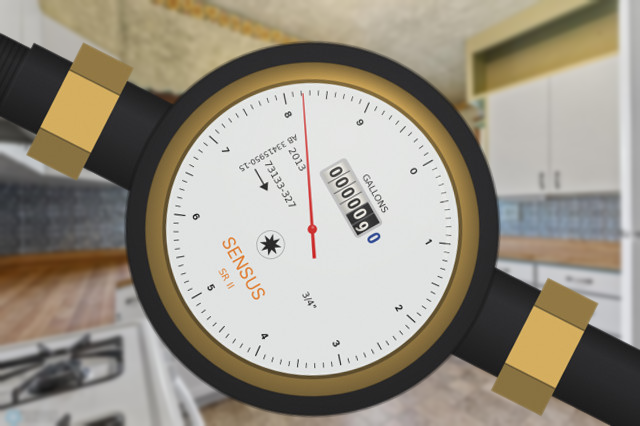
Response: 88.2gal
